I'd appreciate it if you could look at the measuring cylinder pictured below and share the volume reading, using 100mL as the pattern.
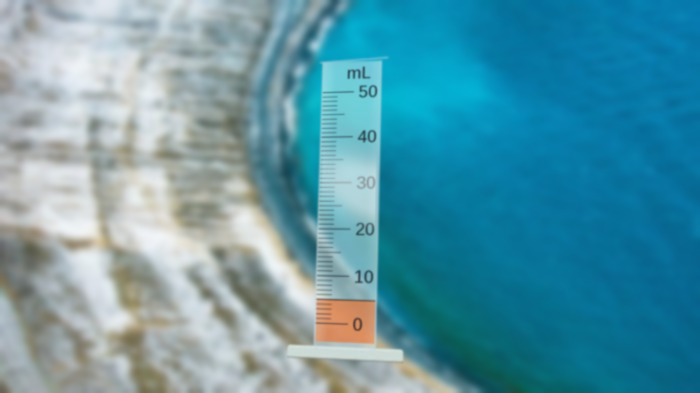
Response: 5mL
